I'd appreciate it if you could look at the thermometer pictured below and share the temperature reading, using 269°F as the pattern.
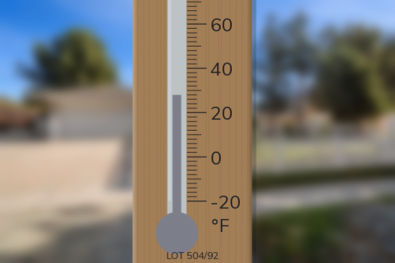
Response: 28°F
